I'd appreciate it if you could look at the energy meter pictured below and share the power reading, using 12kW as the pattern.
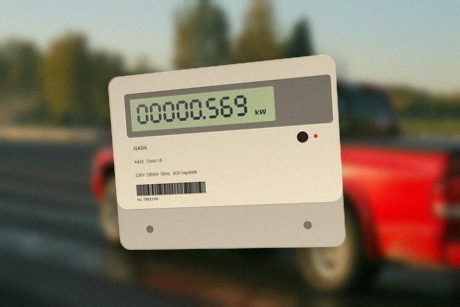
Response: 0.569kW
